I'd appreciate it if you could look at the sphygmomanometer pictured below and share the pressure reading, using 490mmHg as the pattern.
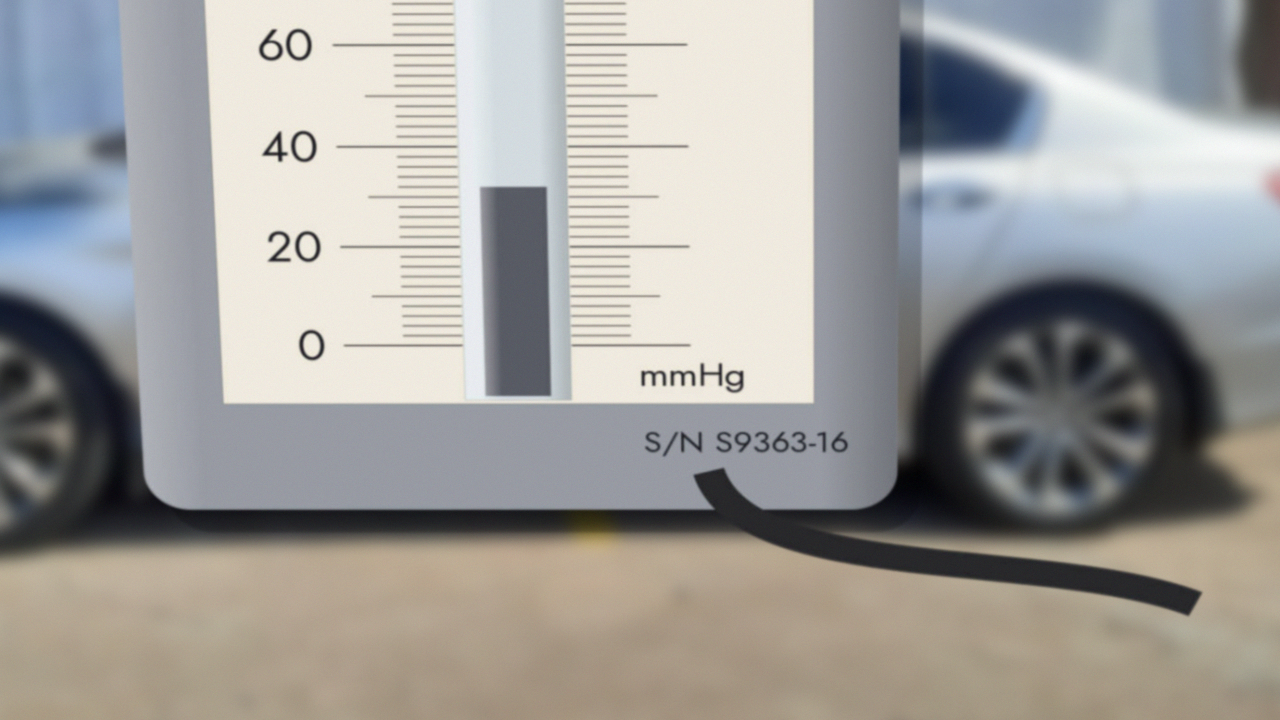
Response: 32mmHg
